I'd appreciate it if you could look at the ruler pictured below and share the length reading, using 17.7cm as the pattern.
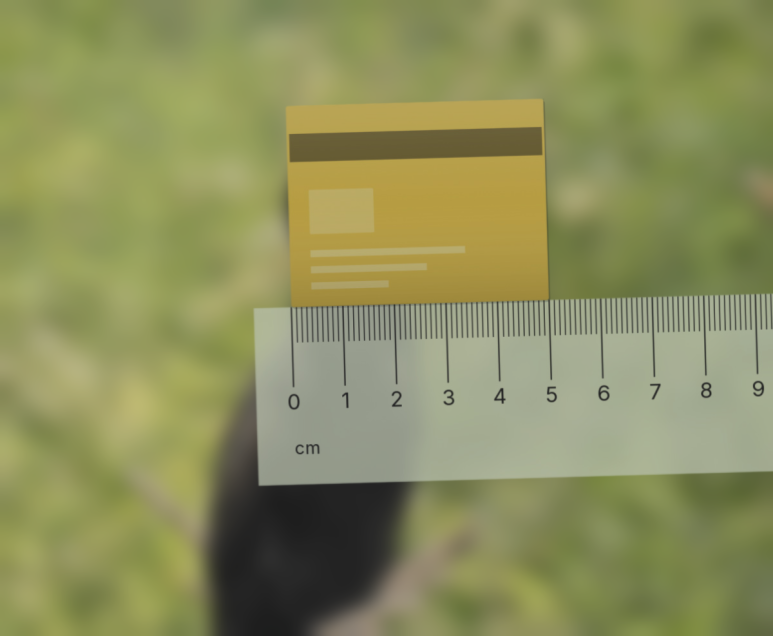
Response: 5cm
